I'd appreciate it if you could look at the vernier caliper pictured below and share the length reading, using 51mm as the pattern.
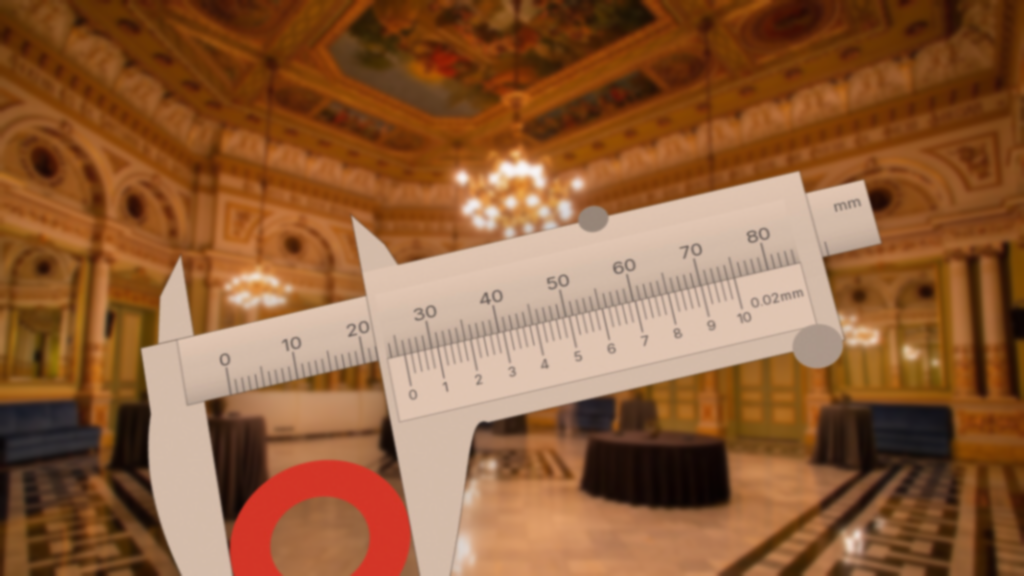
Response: 26.0mm
